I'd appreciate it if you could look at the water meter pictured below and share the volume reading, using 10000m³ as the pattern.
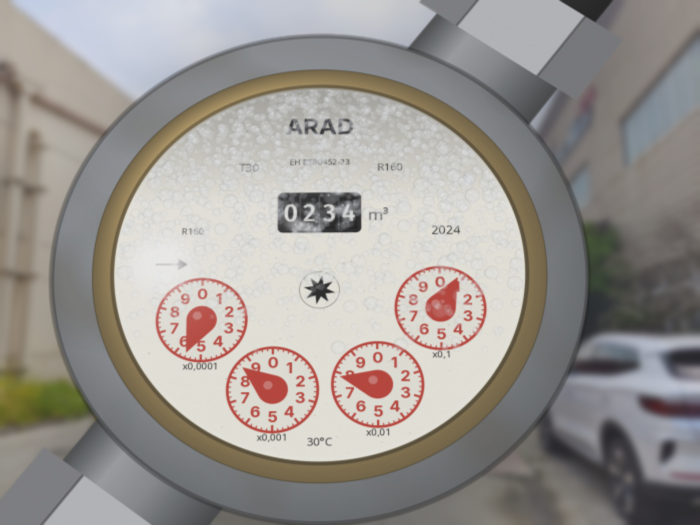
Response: 234.0785m³
